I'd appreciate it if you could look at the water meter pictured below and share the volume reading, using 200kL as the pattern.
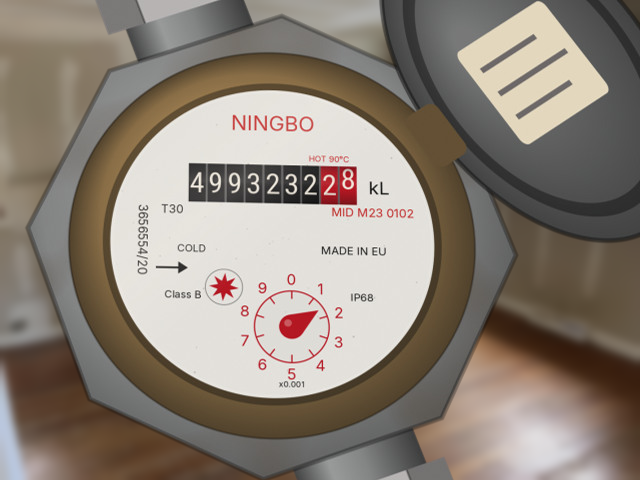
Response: 4993232.281kL
